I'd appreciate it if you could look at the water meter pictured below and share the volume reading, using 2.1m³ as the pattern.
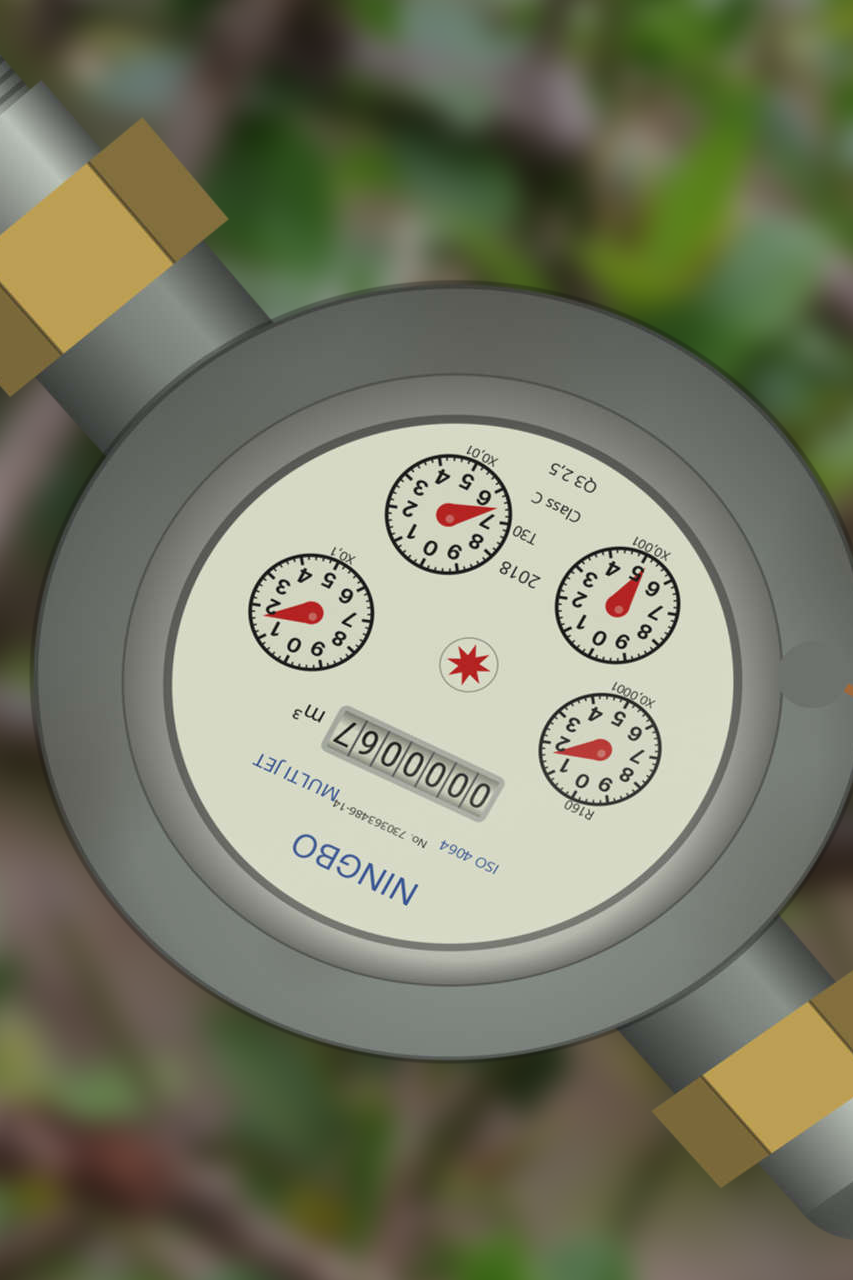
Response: 67.1651m³
